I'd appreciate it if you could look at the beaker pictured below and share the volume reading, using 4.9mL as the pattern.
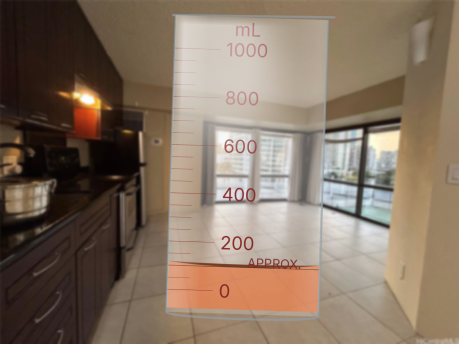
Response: 100mL
